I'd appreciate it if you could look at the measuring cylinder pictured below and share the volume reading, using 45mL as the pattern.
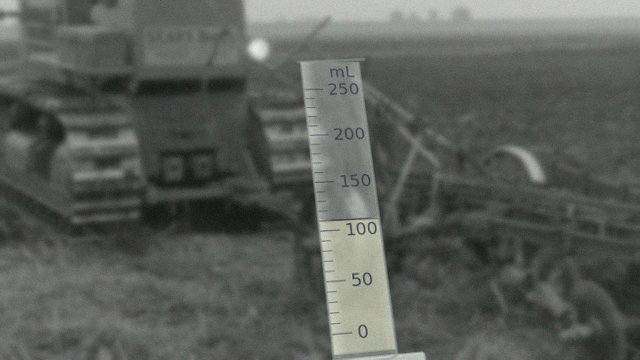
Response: 110mL
